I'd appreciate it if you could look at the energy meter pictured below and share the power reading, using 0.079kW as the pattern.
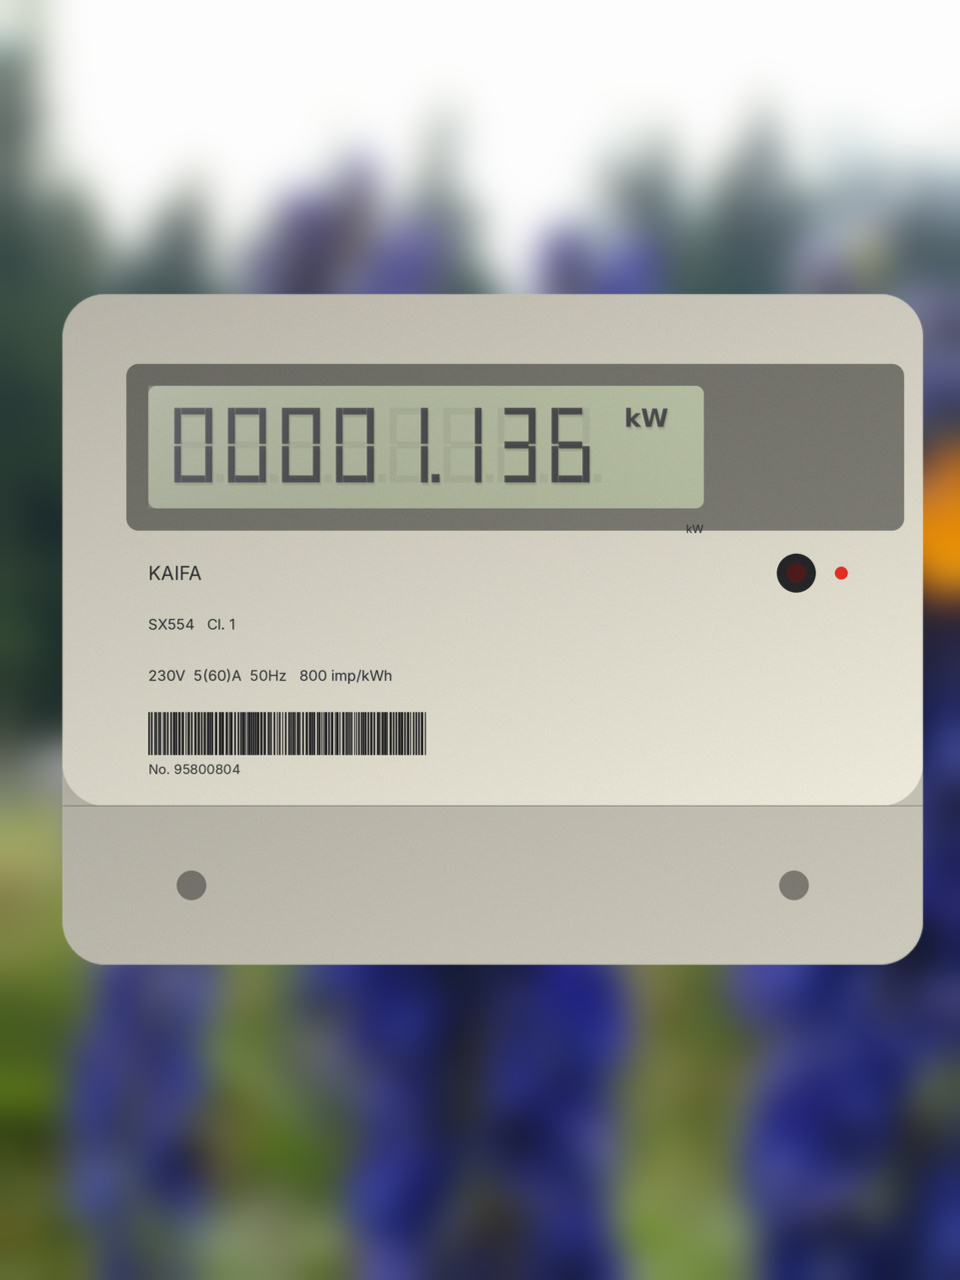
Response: 1.136kW
